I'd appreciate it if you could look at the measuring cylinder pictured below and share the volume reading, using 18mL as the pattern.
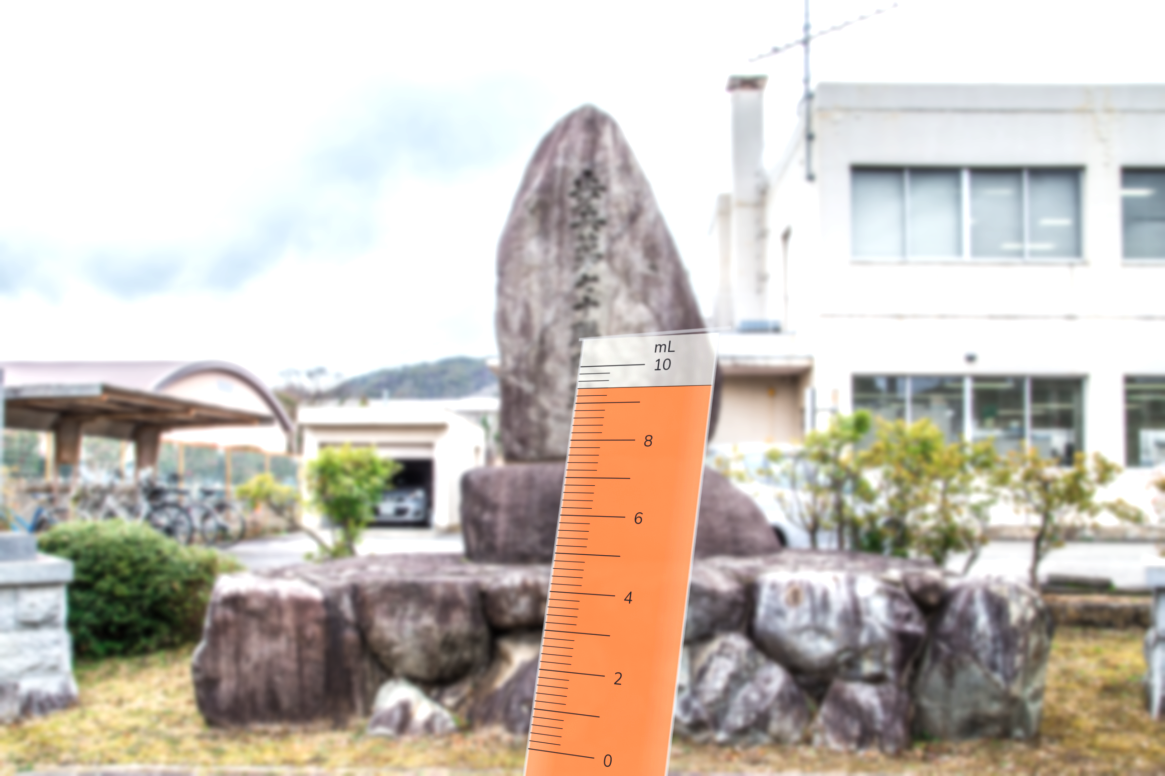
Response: 9.4mL
